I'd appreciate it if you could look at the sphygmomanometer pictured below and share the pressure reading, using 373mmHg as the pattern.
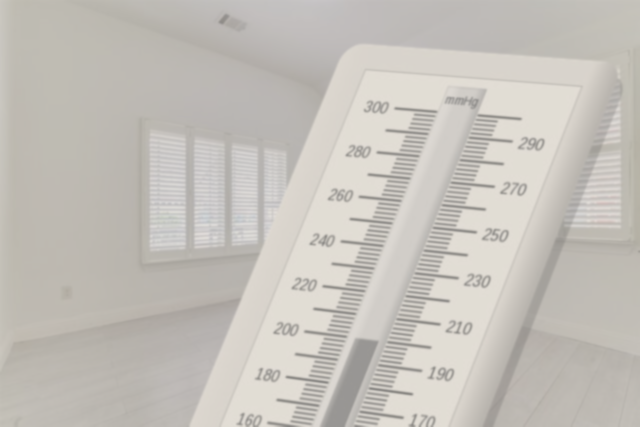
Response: 200mmHg
